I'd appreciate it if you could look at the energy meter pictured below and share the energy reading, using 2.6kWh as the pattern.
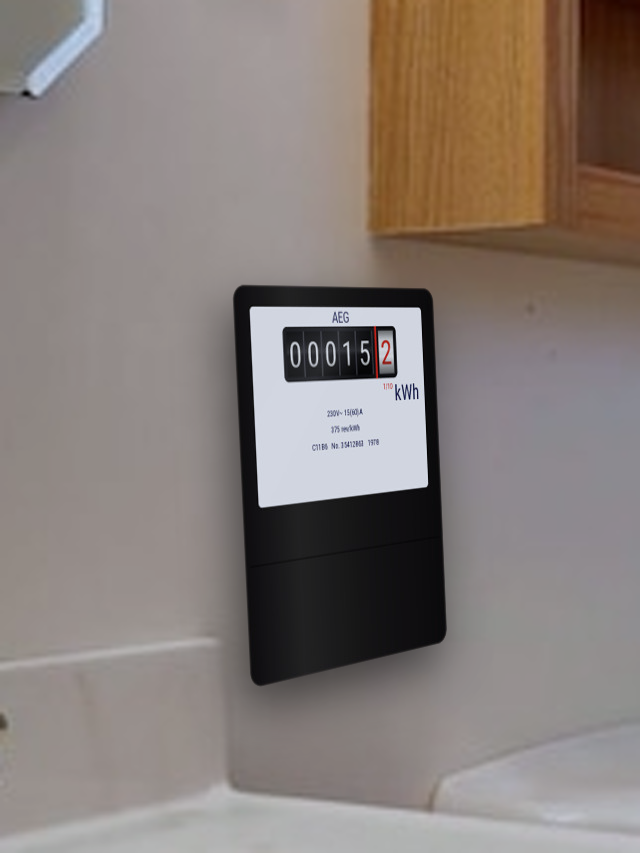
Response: 15.2kWh
